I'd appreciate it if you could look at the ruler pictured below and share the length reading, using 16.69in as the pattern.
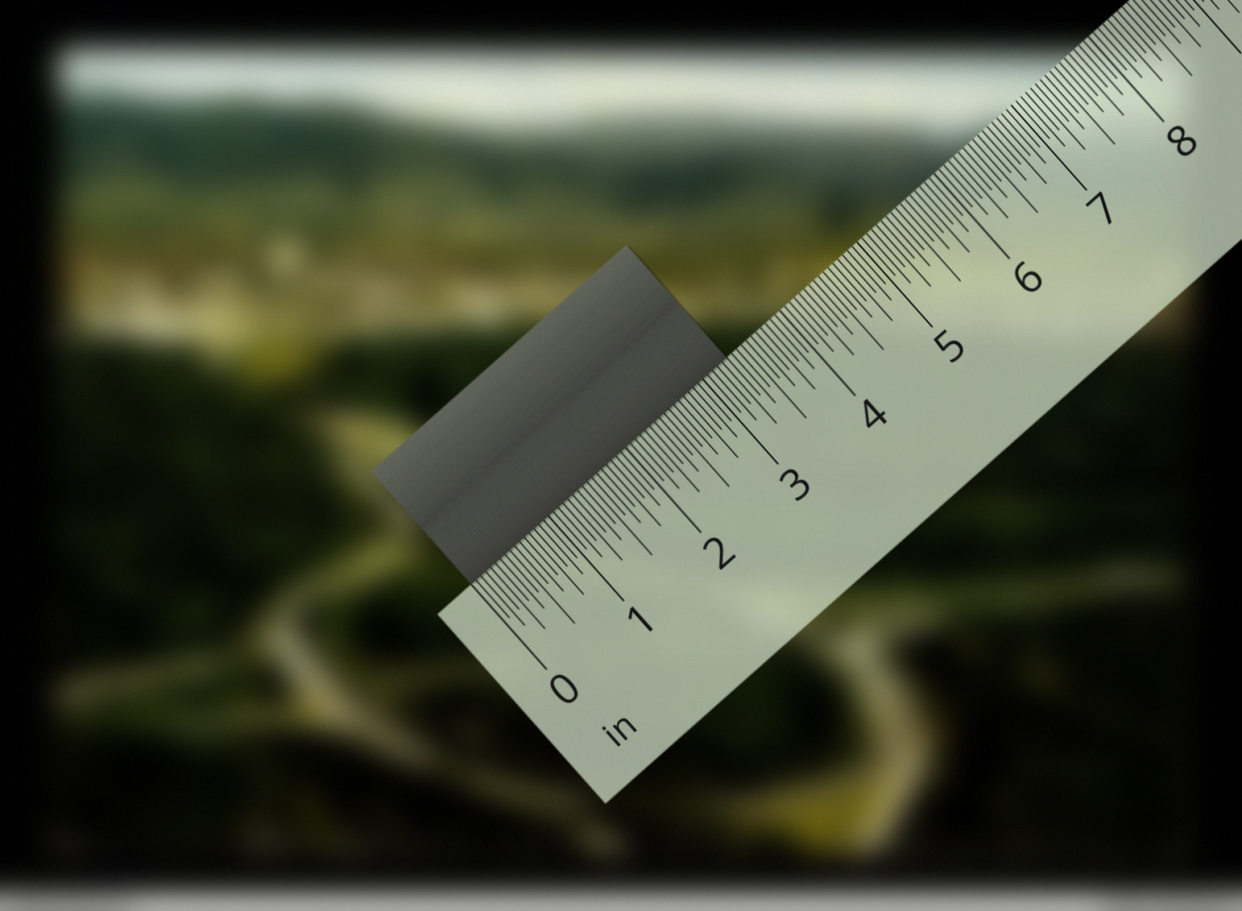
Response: 3.3125in
